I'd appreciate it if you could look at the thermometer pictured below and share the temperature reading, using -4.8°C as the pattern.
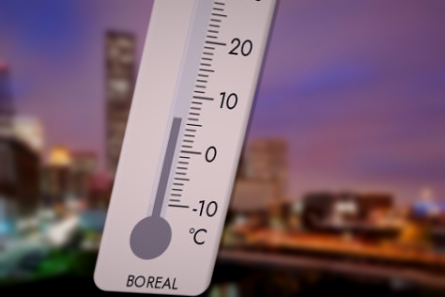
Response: 6°C
